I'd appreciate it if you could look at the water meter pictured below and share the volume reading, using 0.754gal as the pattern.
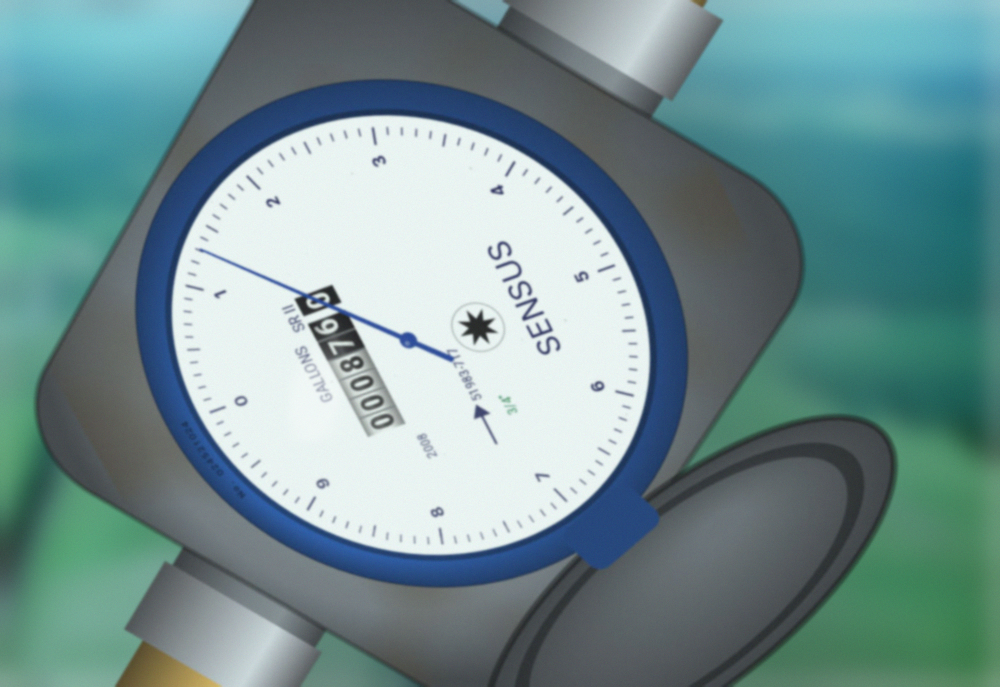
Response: 8761.3gal
